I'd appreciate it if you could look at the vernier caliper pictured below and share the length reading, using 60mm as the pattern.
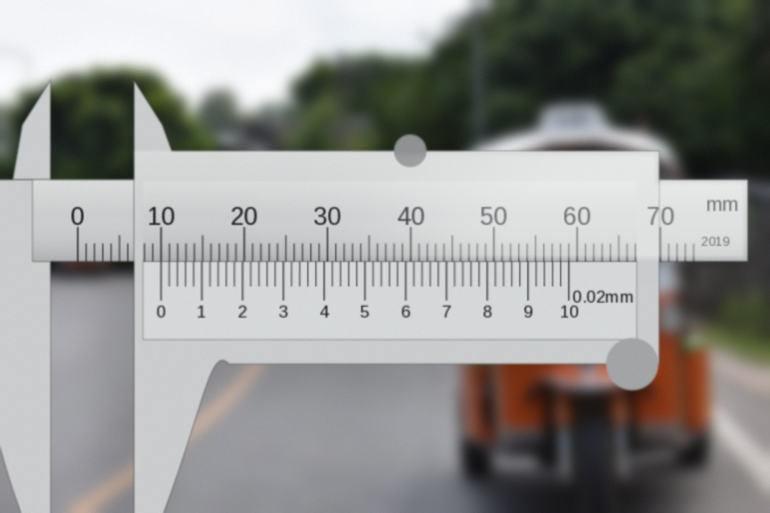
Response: 10.0mm
